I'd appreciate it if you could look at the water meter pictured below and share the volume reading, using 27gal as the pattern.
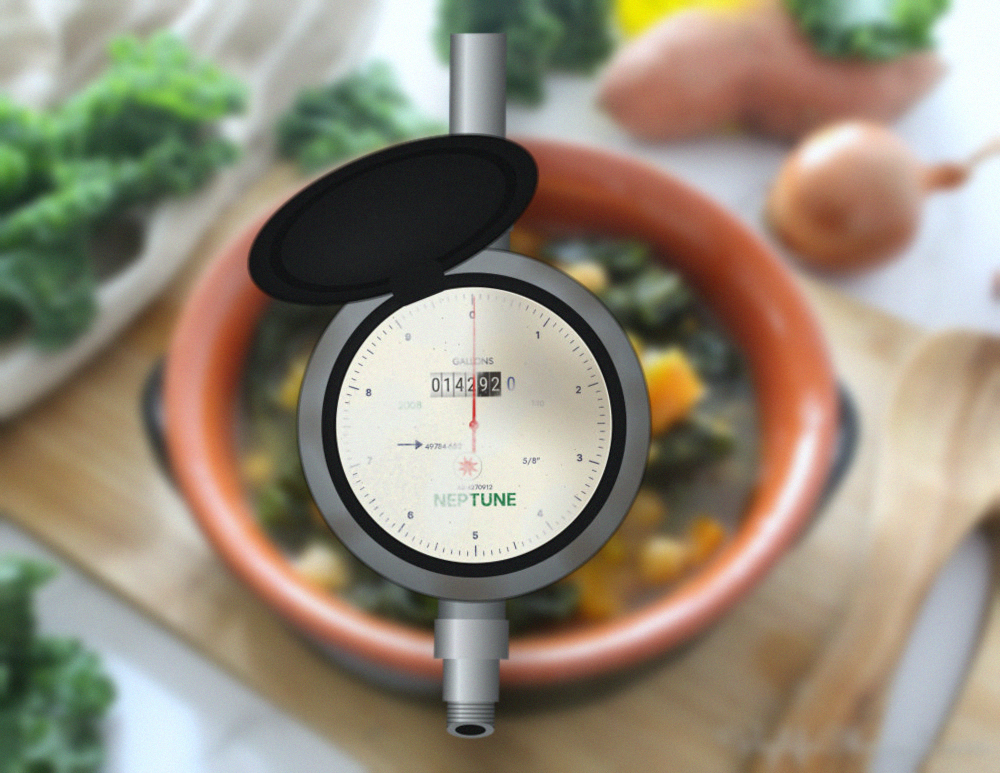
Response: 142920.0gal
